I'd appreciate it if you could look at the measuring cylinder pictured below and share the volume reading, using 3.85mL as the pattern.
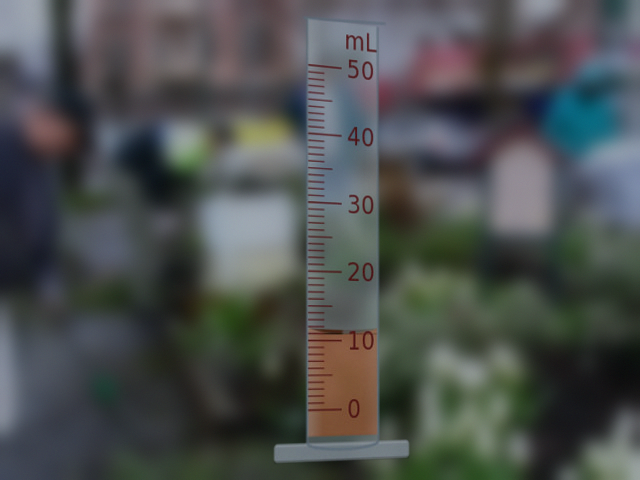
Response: 11mL
